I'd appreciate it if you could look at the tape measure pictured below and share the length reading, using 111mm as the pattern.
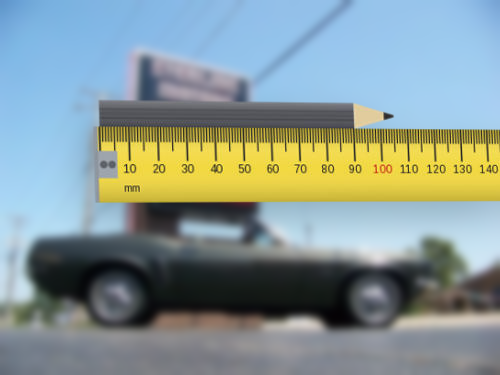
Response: 105mm
